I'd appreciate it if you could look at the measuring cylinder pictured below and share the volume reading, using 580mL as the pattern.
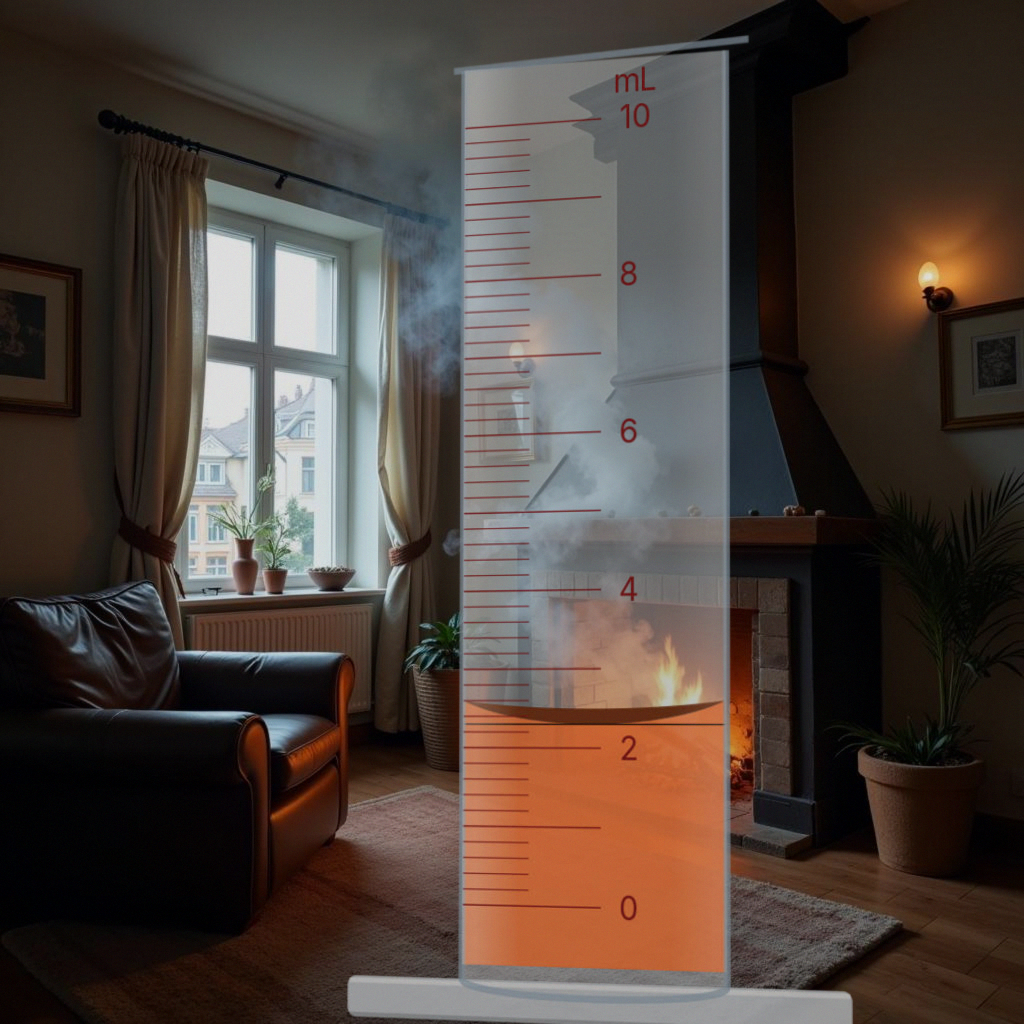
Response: 2.3mL
